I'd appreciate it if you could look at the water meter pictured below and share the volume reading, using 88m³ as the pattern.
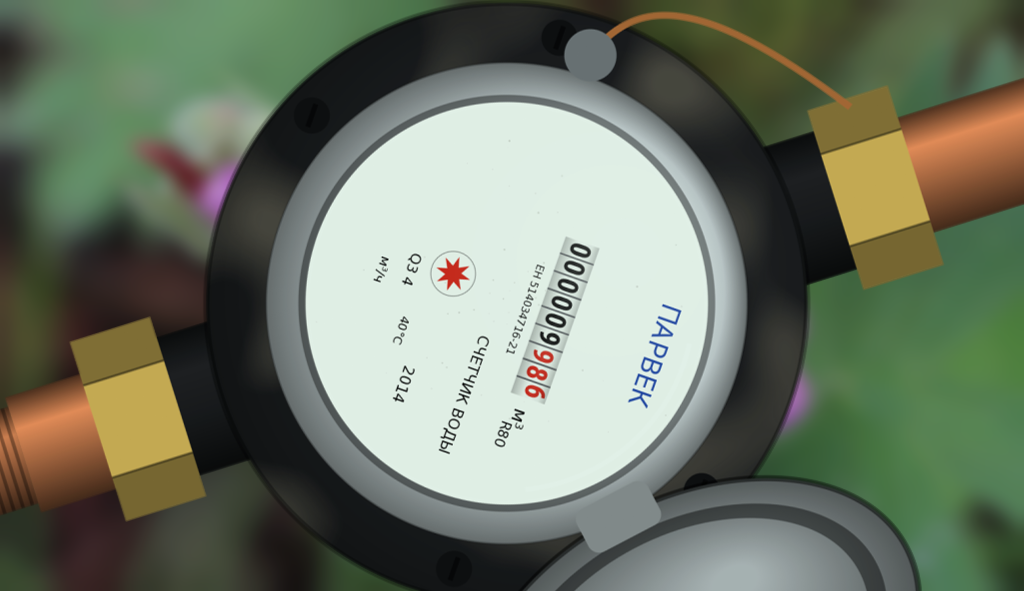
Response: 9.986m³
